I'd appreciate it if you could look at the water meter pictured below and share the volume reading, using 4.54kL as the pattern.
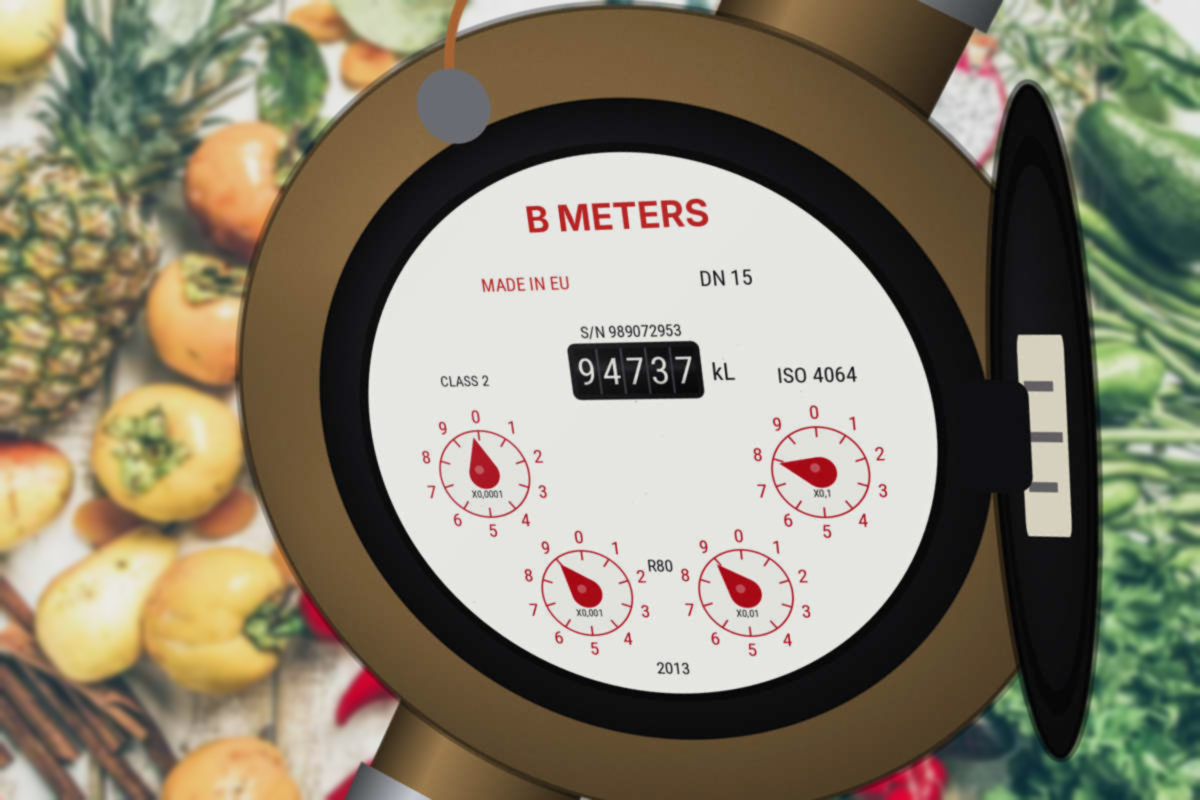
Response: 94737.7889kL
